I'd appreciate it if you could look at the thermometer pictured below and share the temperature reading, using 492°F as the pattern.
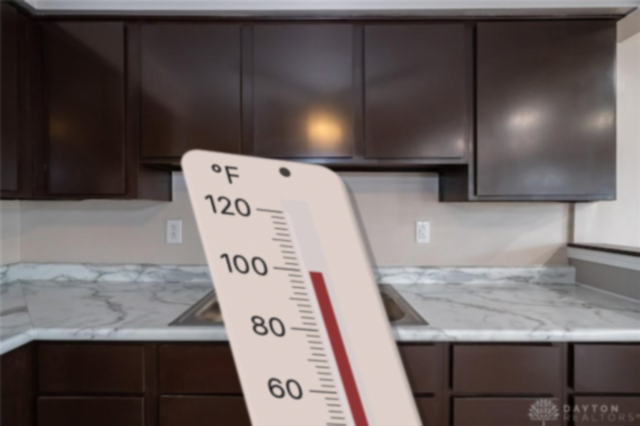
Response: 100°F
